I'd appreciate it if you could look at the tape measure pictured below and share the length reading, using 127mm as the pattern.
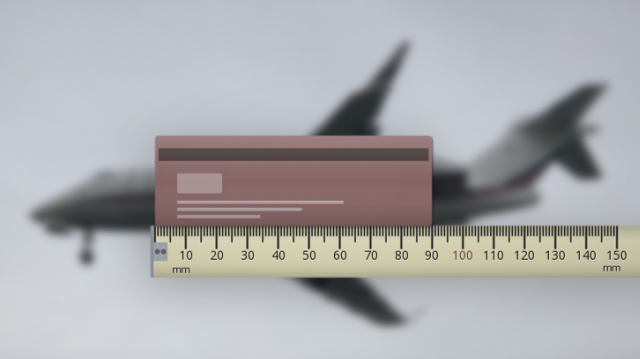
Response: 90mm
